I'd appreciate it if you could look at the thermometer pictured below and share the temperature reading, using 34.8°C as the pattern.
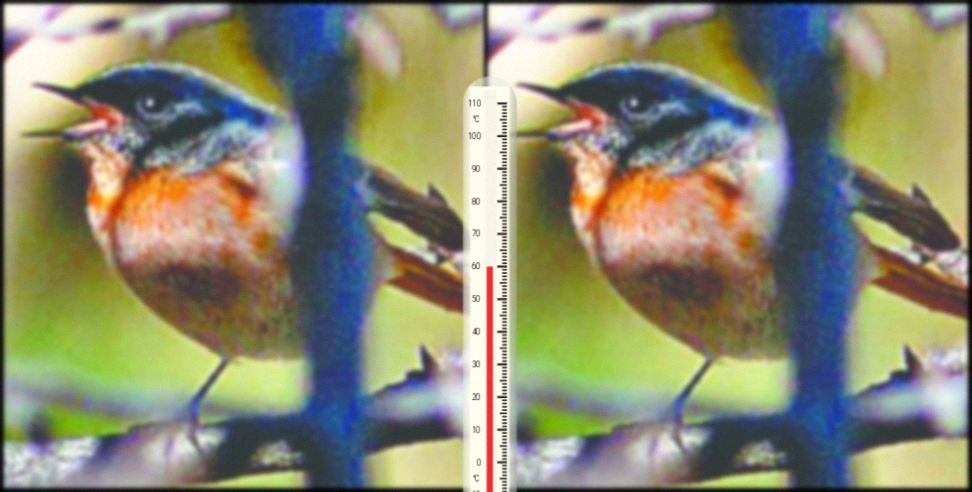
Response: 60°C
